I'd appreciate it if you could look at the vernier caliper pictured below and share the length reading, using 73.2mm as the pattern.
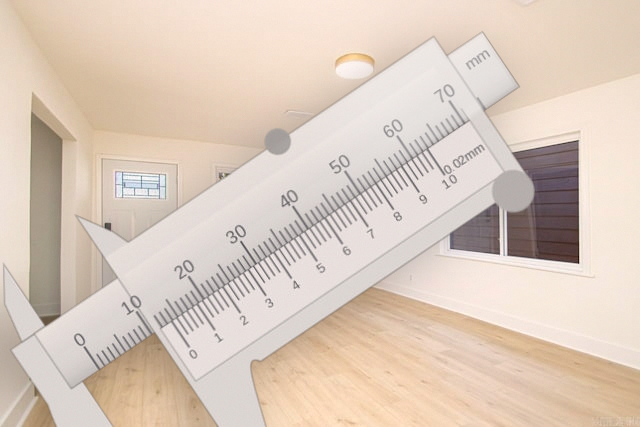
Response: 13.8mm
